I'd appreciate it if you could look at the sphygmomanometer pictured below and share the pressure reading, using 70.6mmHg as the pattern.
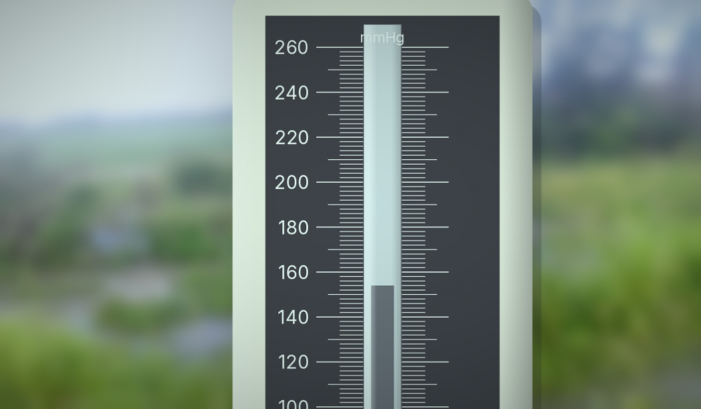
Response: 154mmHg
